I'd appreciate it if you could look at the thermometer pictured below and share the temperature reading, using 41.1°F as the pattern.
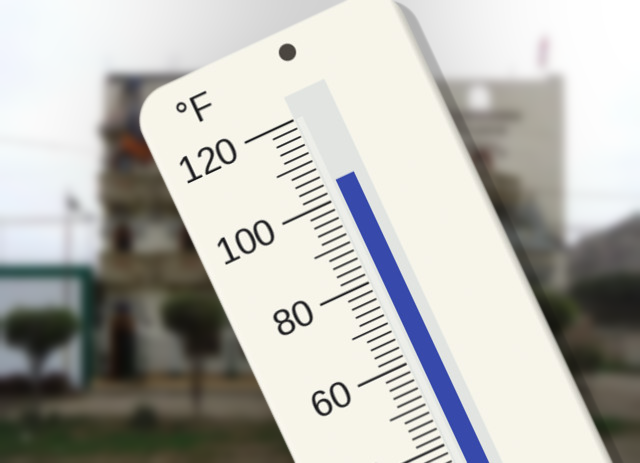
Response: 104°F
